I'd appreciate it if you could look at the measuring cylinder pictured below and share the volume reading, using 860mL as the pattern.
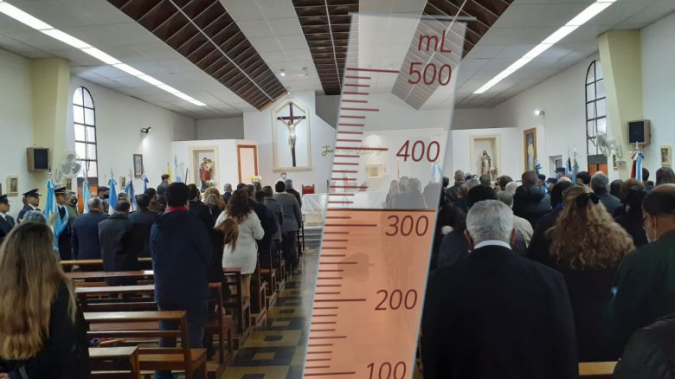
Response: 320mL
